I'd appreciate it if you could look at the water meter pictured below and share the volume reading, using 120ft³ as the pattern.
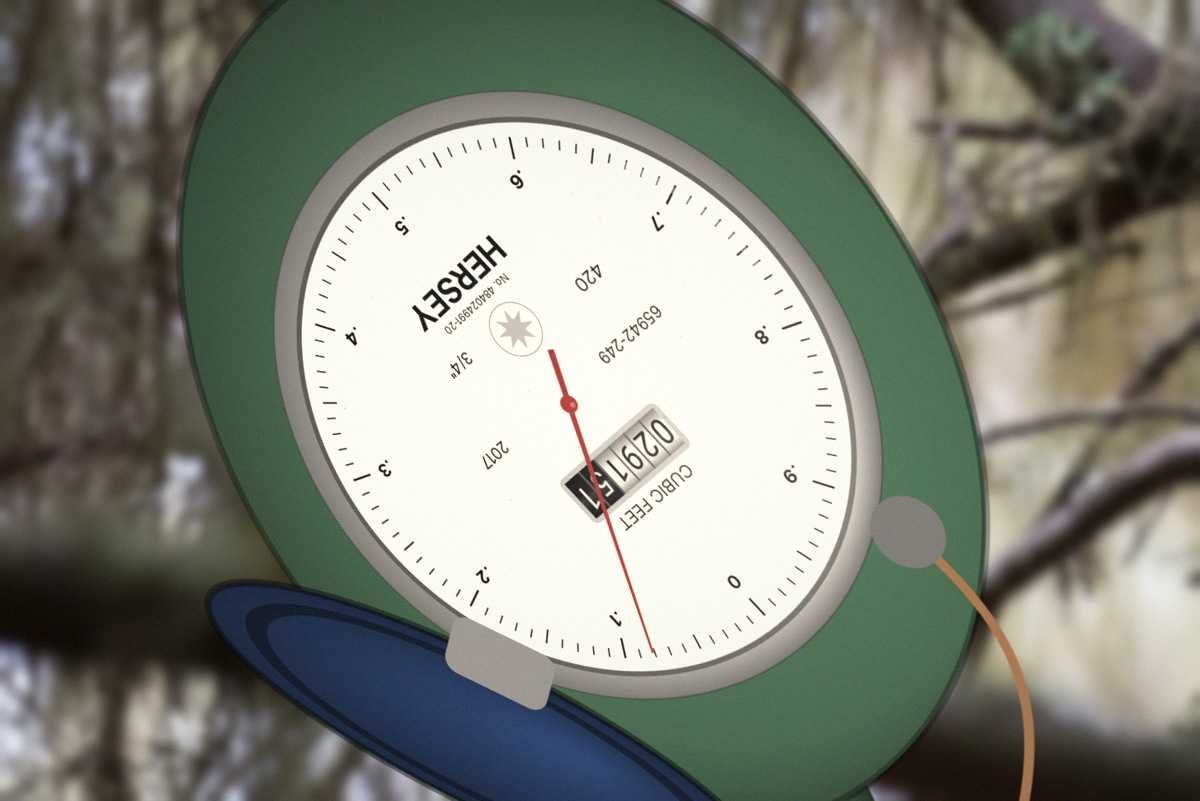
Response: 29151.08ft³
